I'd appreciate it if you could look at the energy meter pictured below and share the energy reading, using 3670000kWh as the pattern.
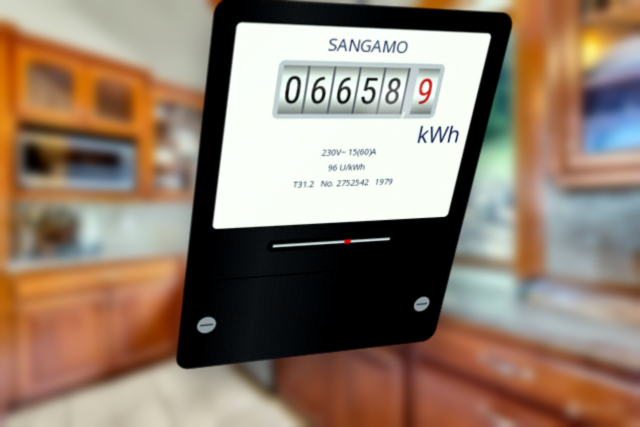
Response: 6658.9kWh
